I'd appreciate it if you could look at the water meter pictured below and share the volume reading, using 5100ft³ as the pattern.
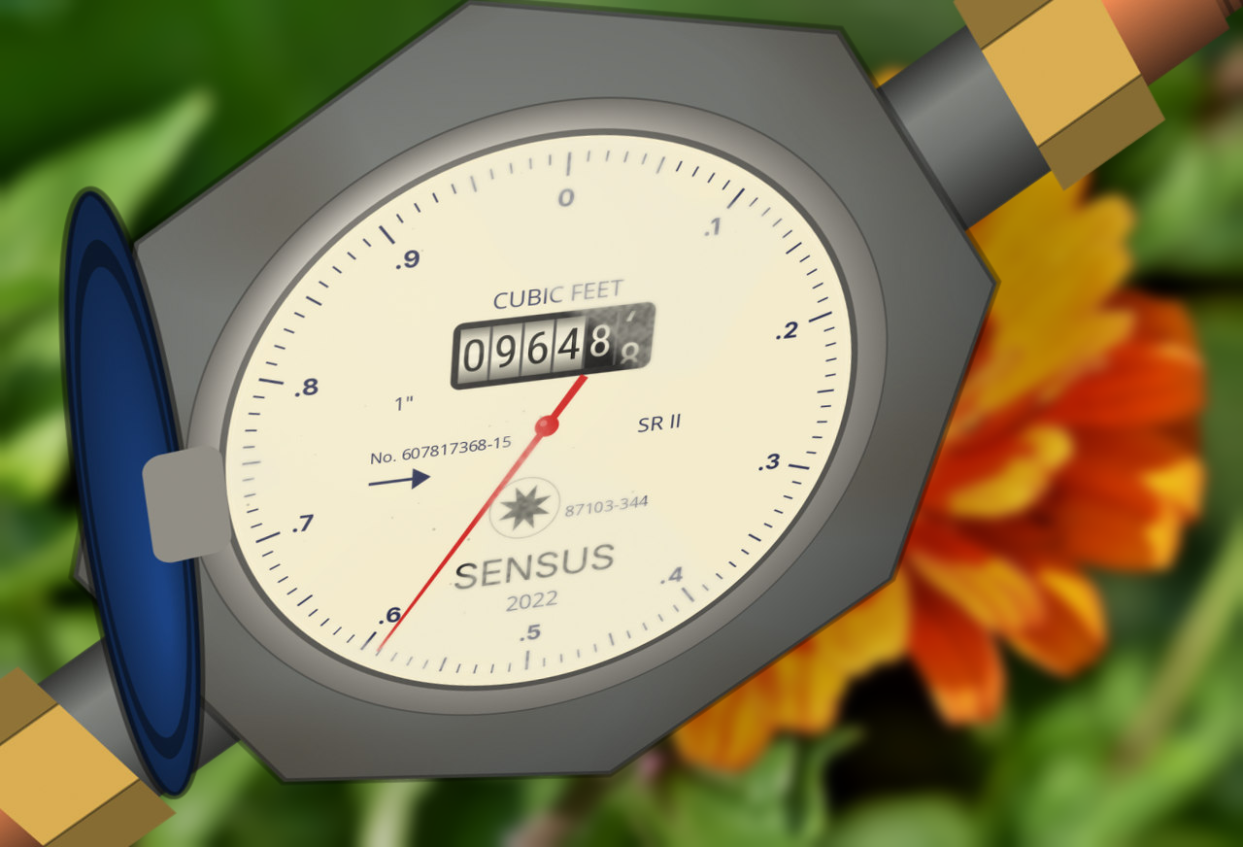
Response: 96487.59ft³
